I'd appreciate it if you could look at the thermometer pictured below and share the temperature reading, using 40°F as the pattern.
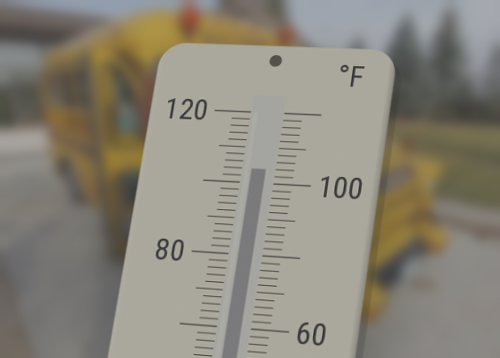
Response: 104°F
